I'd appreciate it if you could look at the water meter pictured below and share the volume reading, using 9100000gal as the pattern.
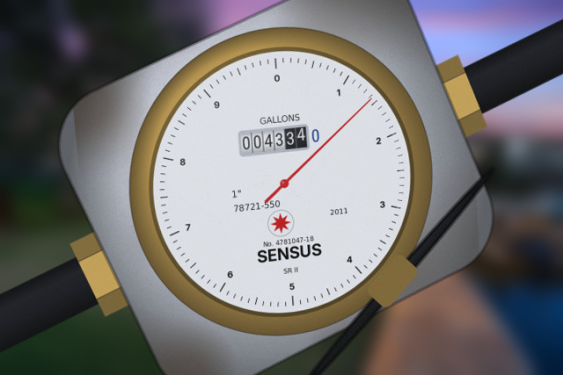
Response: 43341.4gal
